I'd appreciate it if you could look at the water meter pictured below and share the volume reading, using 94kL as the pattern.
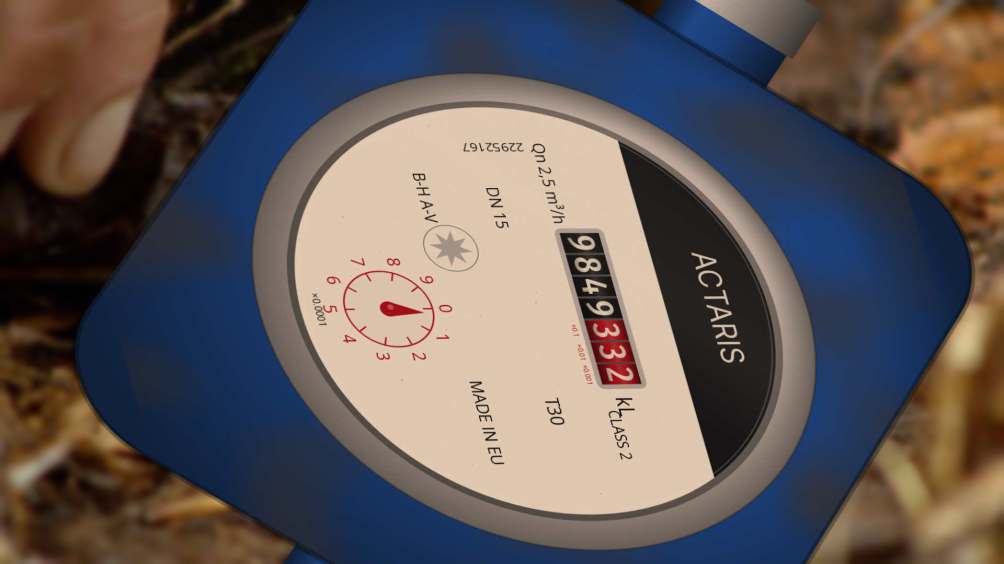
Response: 9849.3320kL
